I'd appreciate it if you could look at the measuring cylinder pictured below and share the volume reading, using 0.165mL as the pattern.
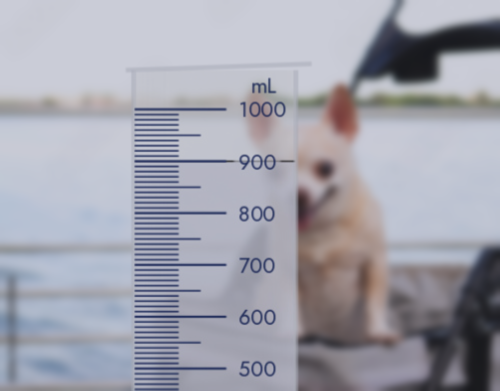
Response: 900mL
